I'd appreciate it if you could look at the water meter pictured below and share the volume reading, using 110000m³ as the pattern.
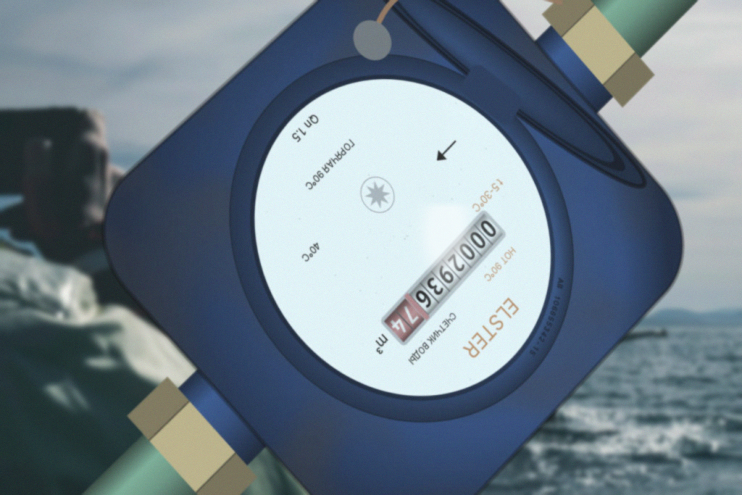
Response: 2936.74m³
